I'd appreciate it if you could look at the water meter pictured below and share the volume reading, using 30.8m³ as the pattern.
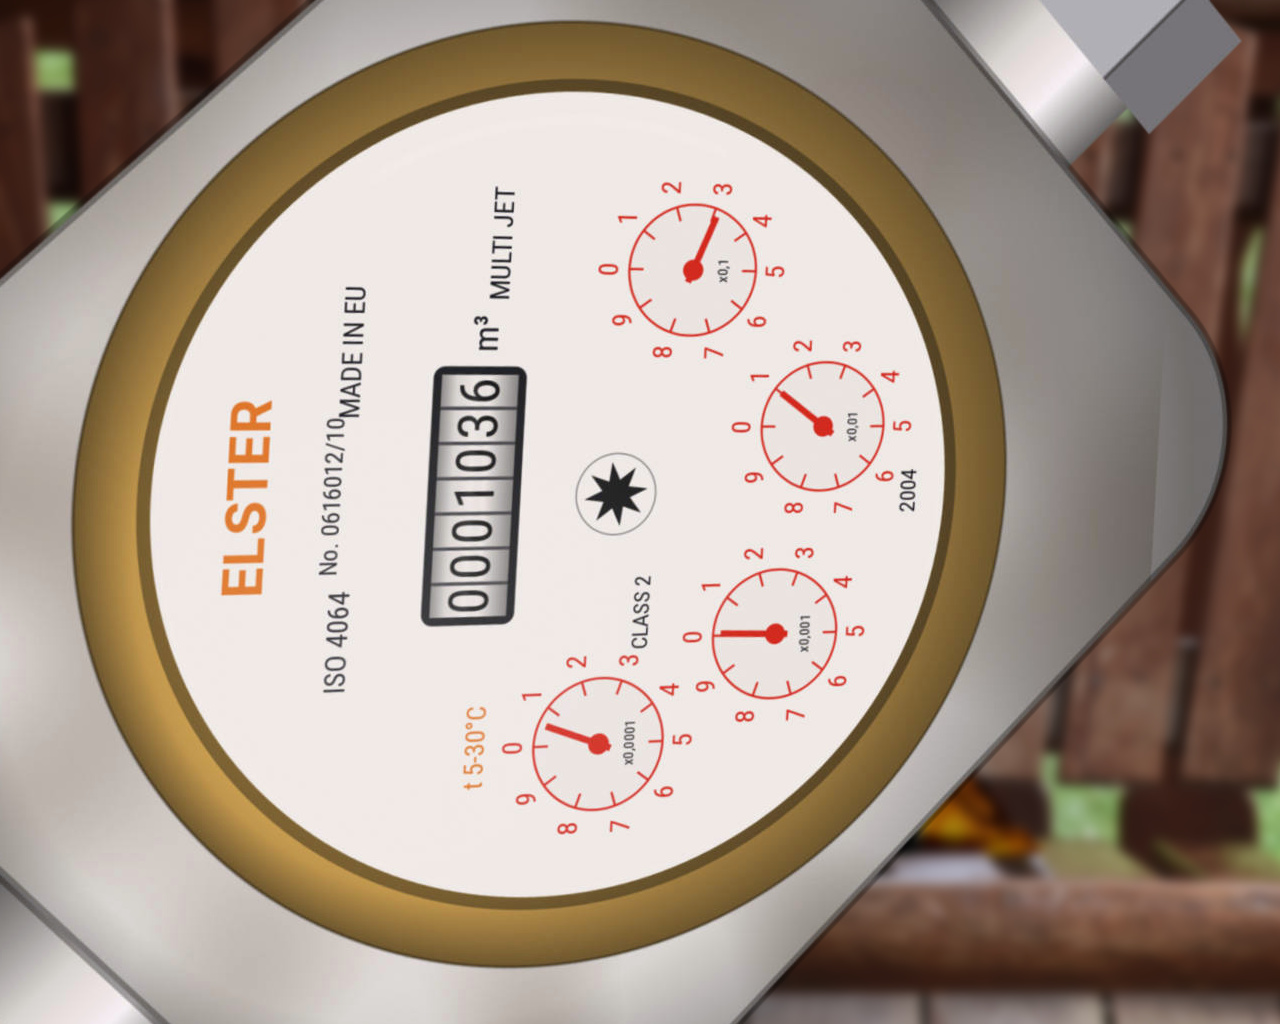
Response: 1036.3100m³
